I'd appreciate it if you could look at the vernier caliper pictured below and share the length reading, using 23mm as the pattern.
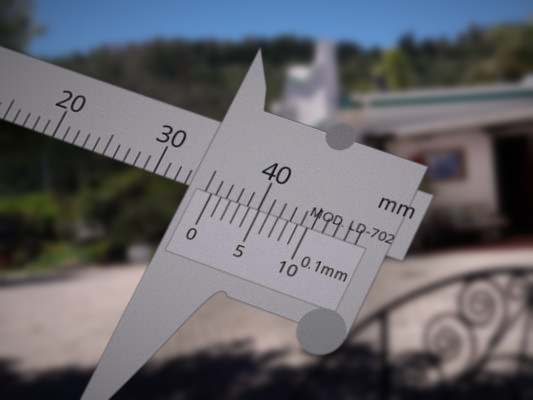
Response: 35.6mm
